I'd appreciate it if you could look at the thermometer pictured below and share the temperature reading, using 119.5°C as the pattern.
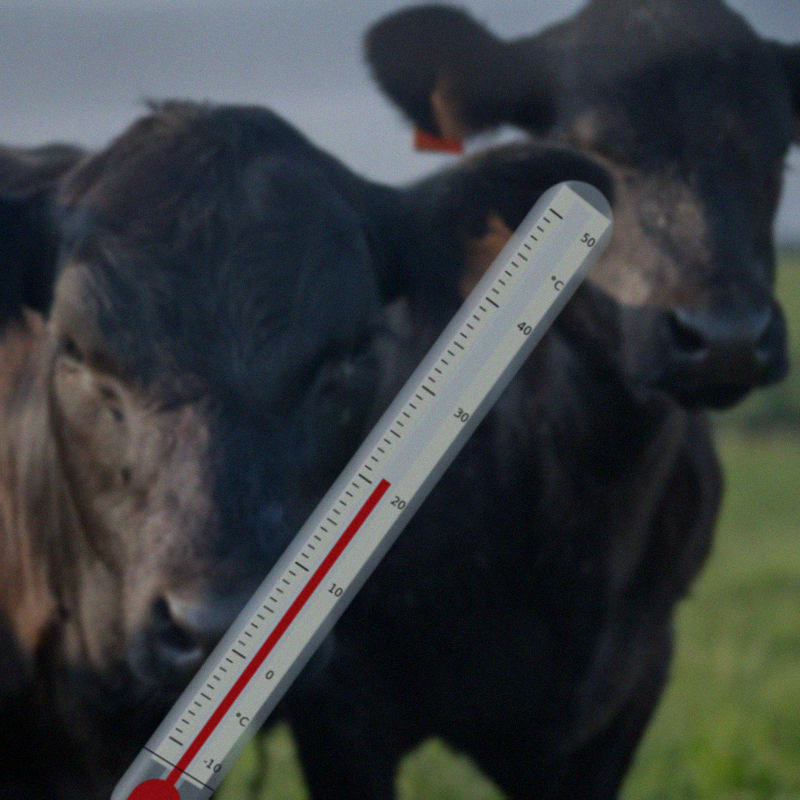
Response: 21°C
